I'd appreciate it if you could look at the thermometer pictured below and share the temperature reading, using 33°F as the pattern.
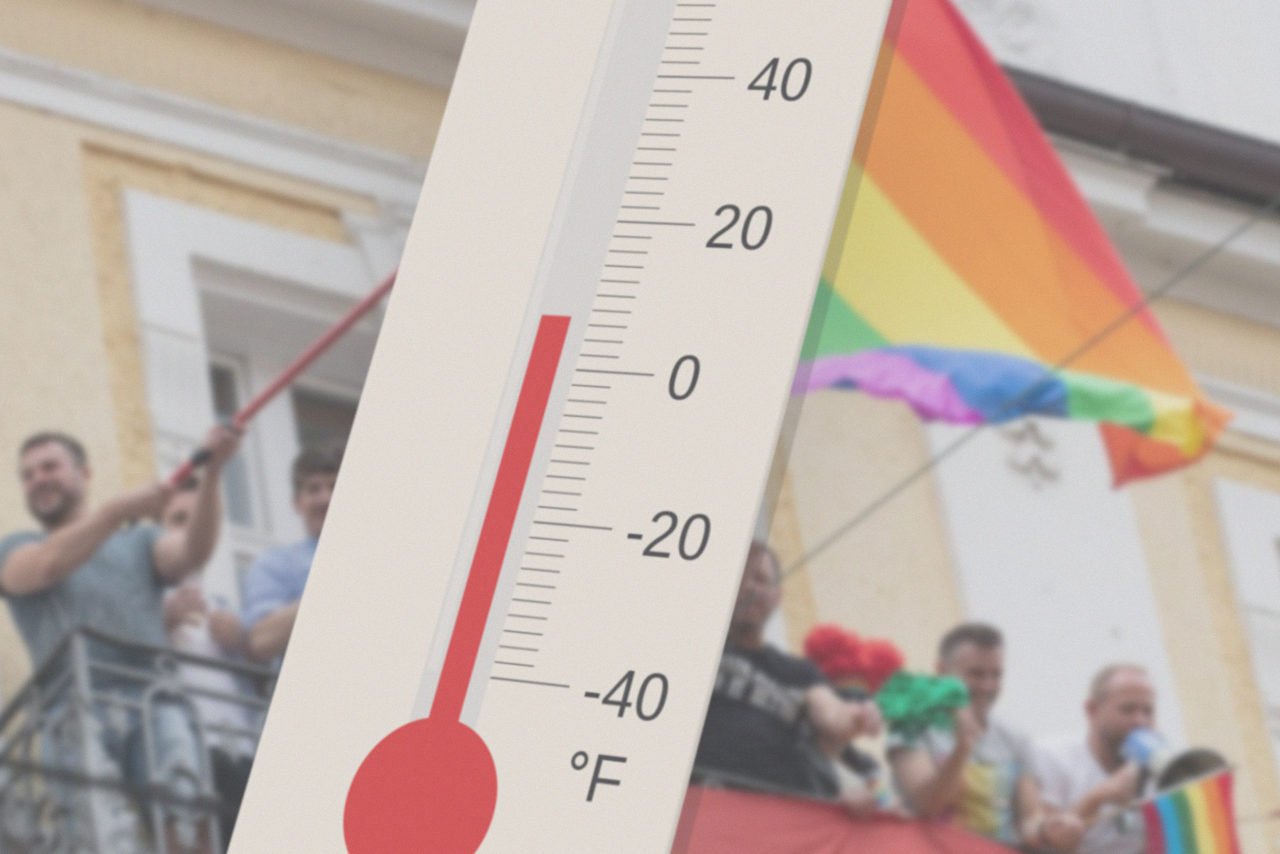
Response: 7°F
